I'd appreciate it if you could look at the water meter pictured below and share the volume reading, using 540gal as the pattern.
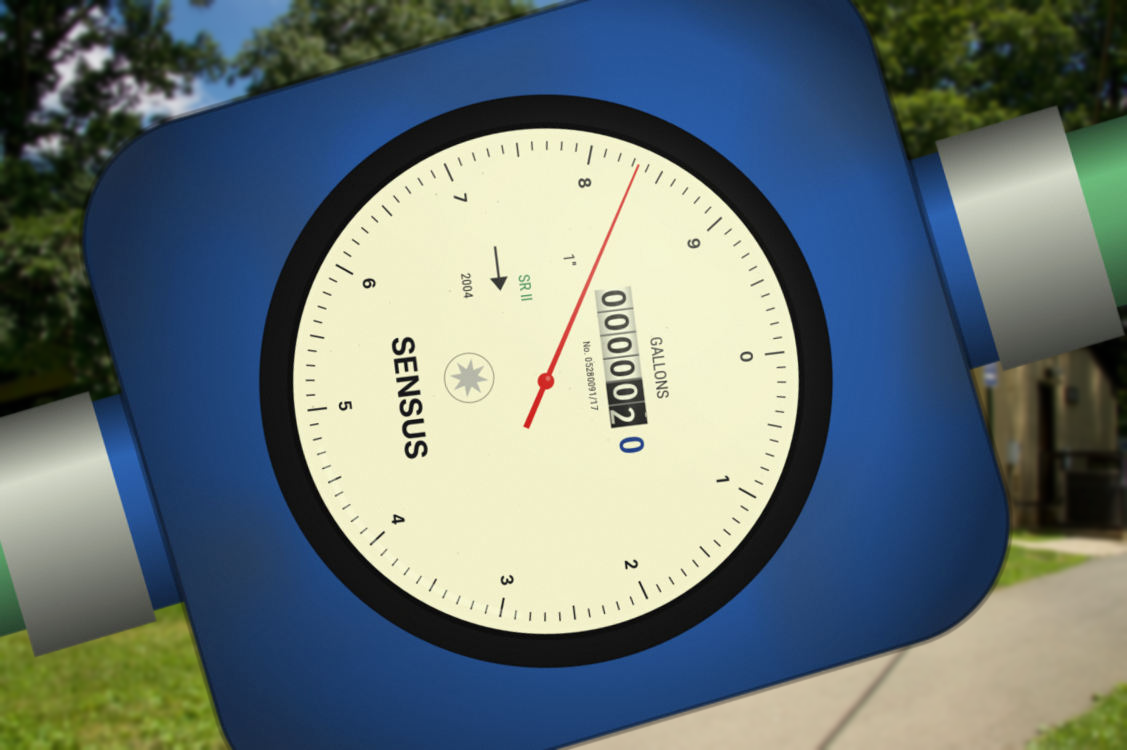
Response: 18.3gal
